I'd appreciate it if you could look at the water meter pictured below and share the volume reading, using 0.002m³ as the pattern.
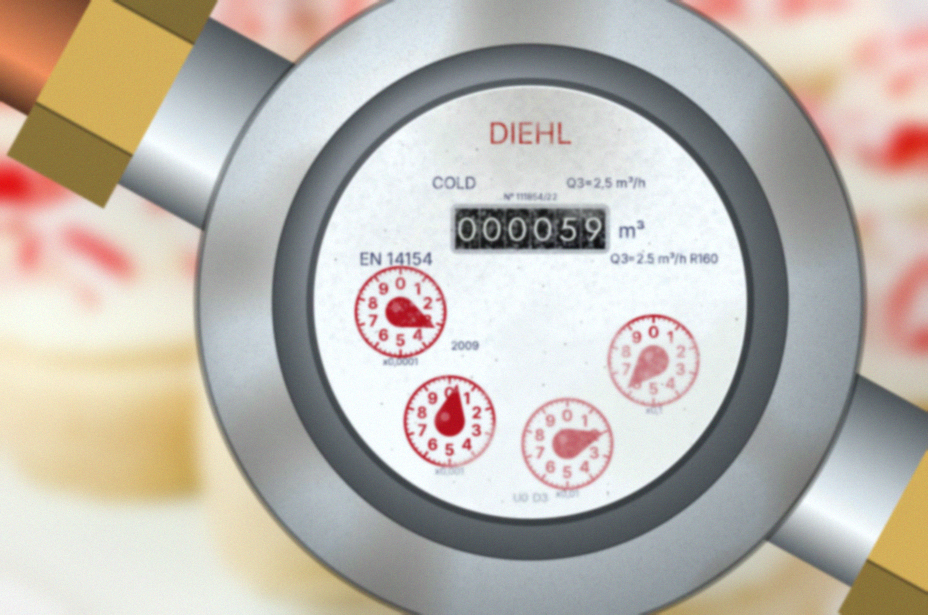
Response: 59.6203m³
